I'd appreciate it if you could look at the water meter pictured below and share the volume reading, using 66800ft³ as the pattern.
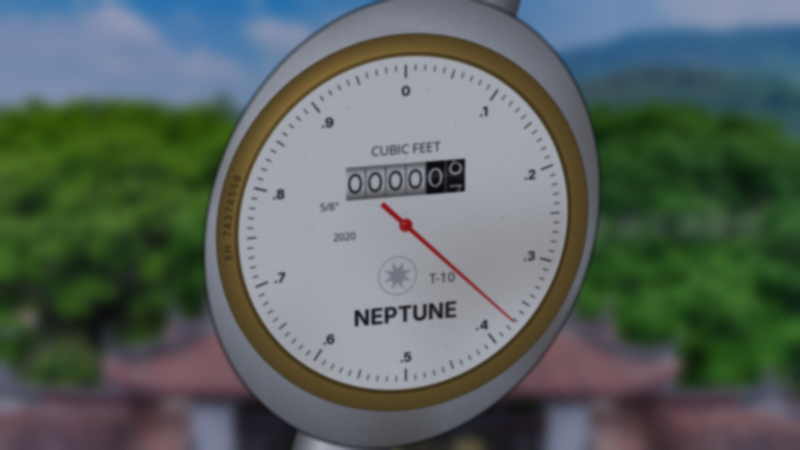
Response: 6.37ft³
